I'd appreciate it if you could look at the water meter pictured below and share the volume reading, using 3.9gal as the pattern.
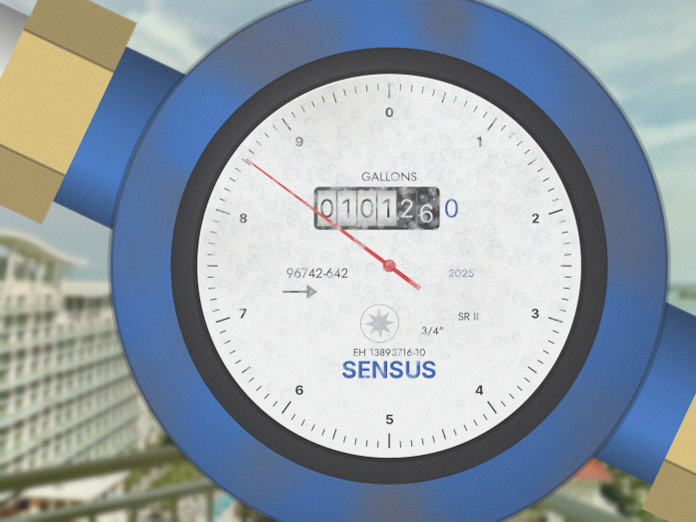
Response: 101258.5gal
